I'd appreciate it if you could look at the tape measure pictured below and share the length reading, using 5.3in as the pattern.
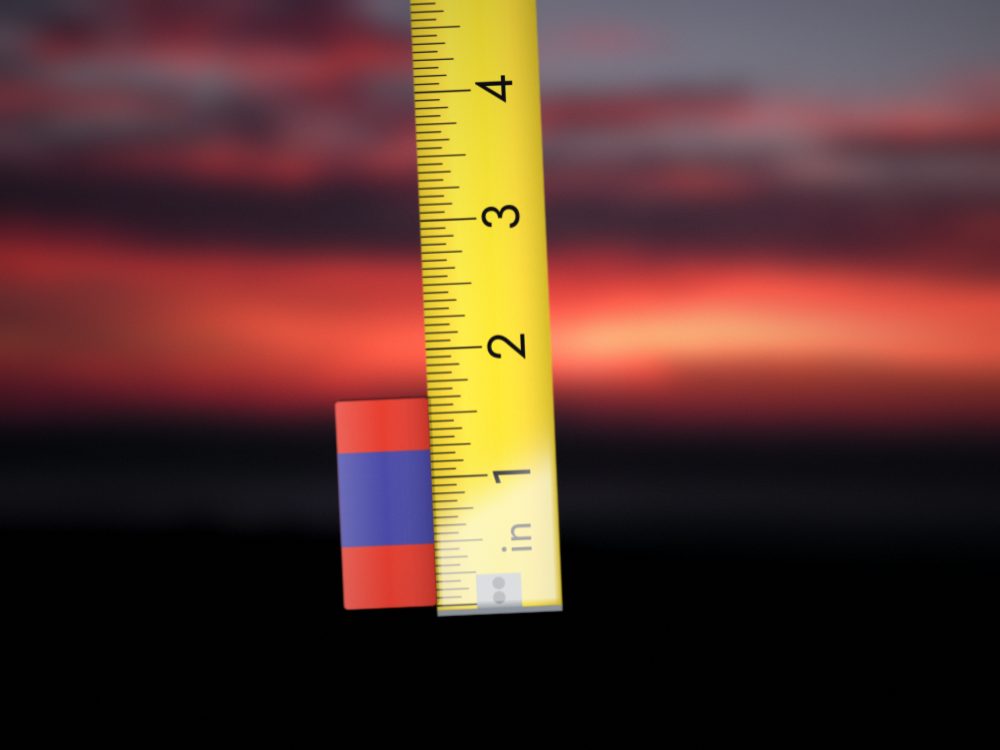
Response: 1.625in
